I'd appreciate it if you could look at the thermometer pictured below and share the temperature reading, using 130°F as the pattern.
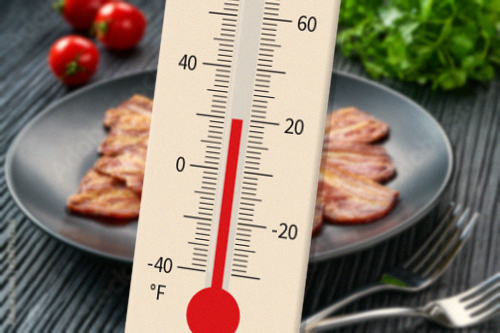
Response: 20°F
